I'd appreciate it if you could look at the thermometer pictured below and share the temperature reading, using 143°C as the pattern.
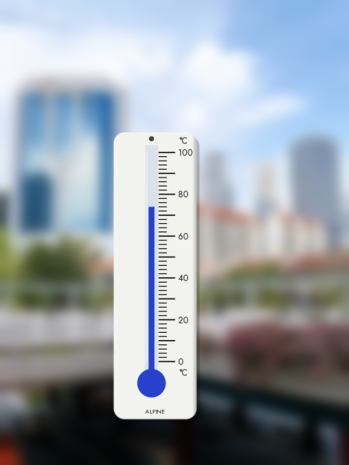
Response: 74°C
